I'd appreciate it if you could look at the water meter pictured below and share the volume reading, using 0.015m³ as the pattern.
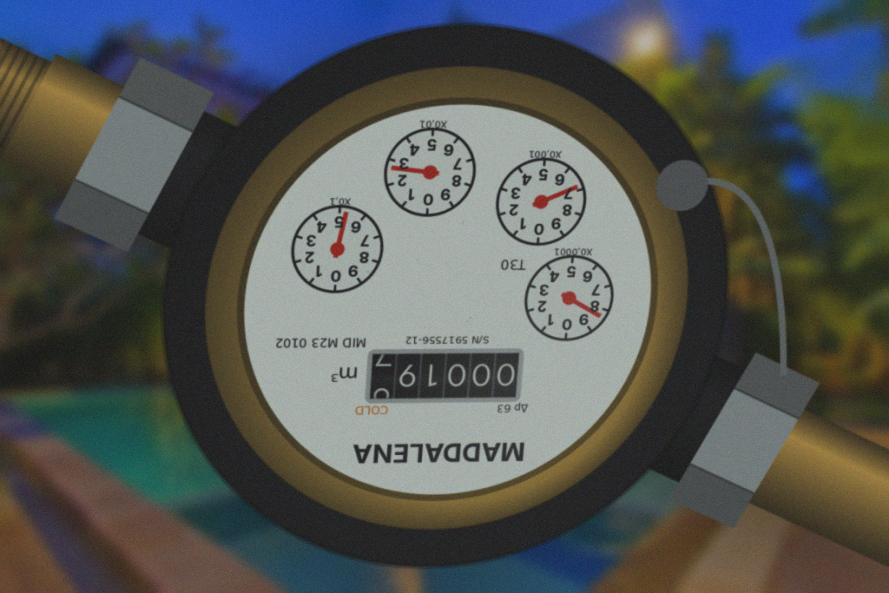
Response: 196.5268m³
